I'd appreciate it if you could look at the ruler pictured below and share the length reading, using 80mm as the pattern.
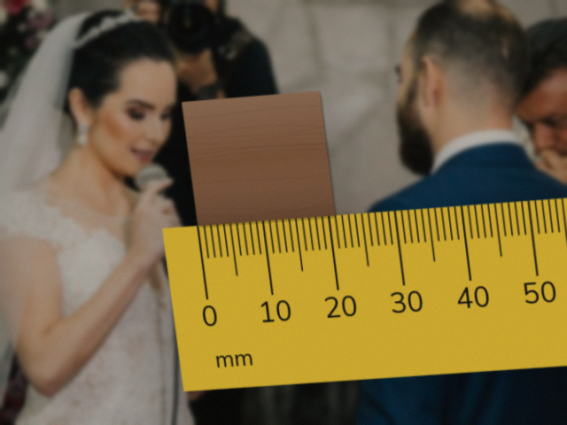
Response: 21mm
